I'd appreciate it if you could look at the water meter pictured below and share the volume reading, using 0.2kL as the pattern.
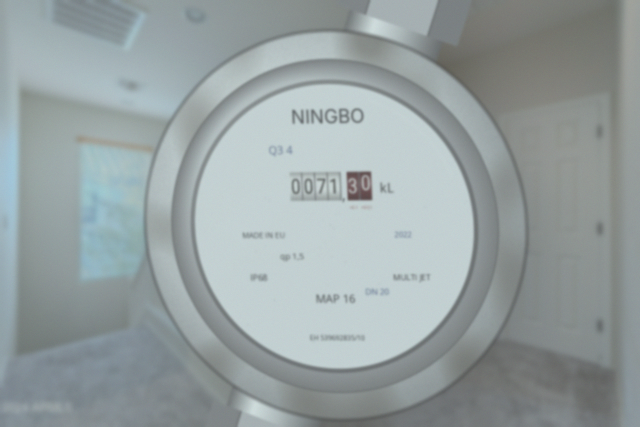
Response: 71.30kL
